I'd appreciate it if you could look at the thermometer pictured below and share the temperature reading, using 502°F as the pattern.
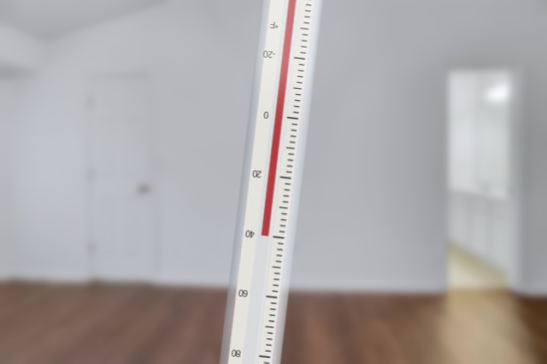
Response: 40°F
